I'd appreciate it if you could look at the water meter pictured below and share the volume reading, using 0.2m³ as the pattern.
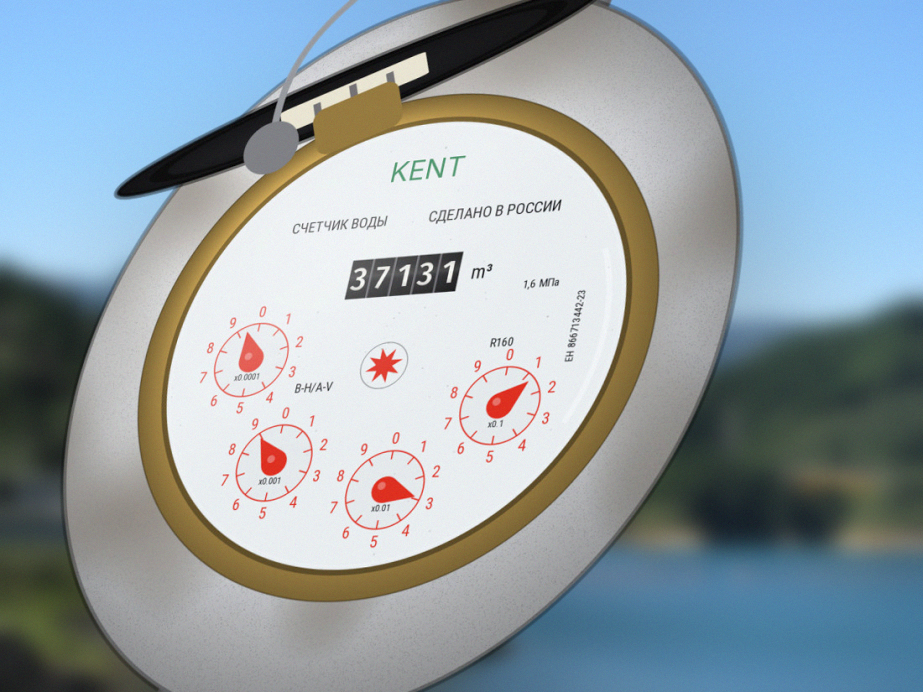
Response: 37131.1289m³
